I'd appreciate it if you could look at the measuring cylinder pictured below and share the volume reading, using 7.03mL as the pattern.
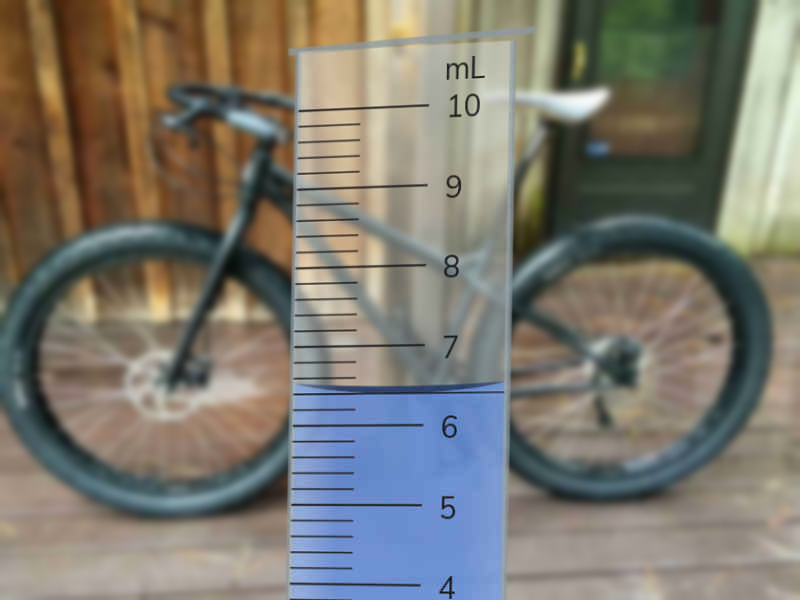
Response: 6.4mL
